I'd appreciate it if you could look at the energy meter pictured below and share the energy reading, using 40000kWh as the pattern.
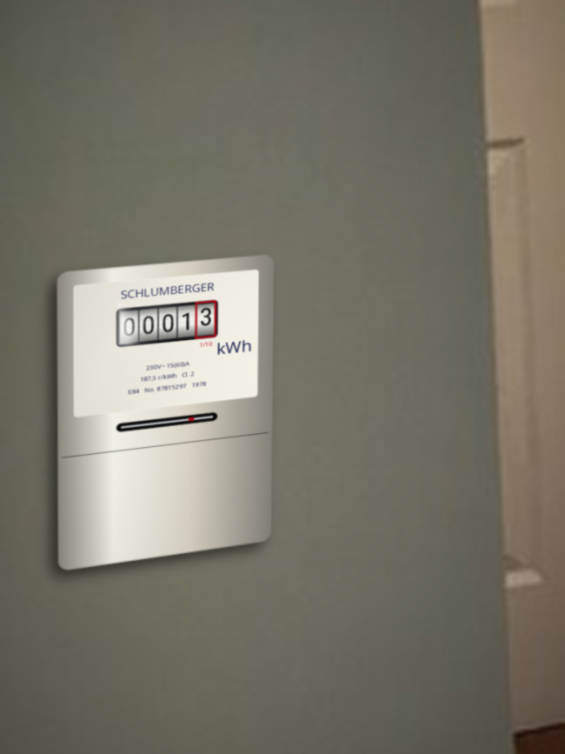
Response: 1.3kWh
